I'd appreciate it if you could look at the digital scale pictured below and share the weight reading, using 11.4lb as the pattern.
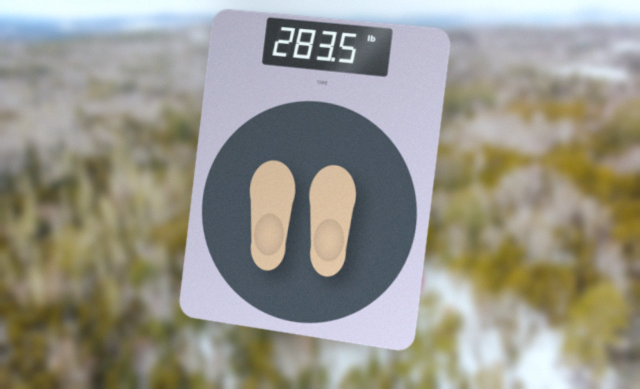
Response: 283.5lb
